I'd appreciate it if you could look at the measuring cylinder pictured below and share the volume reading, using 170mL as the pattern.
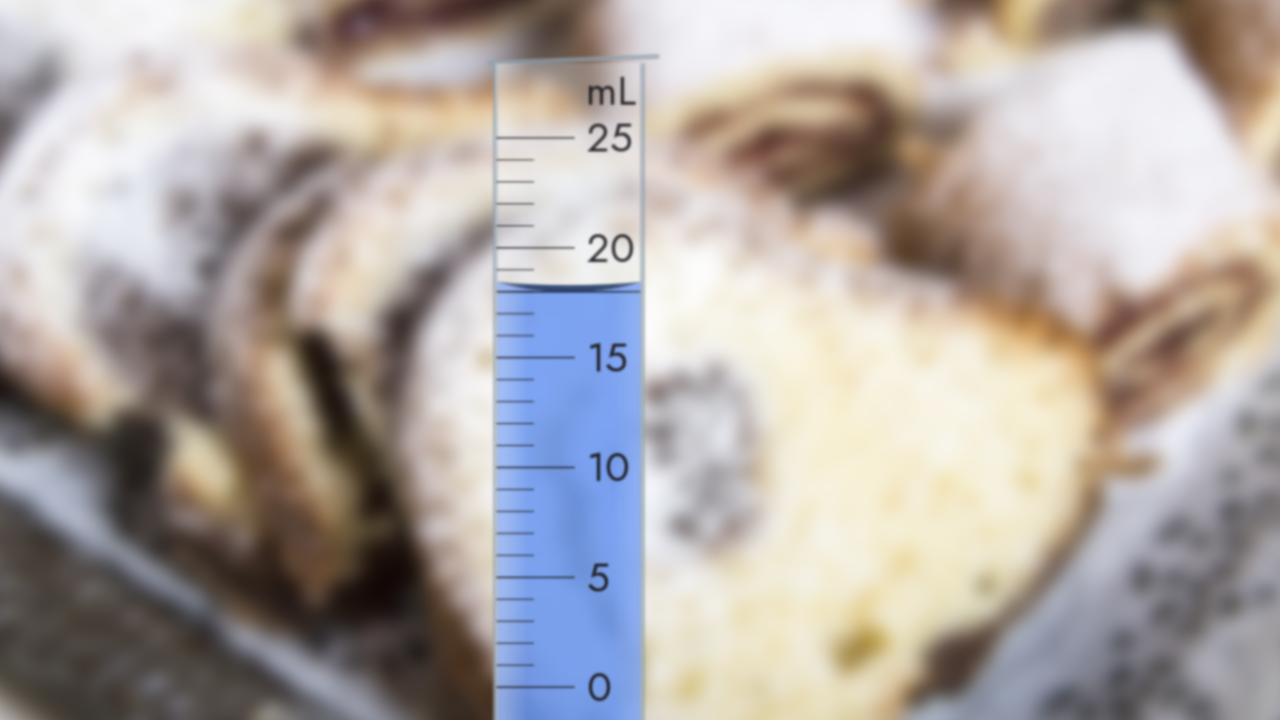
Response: 18mL
